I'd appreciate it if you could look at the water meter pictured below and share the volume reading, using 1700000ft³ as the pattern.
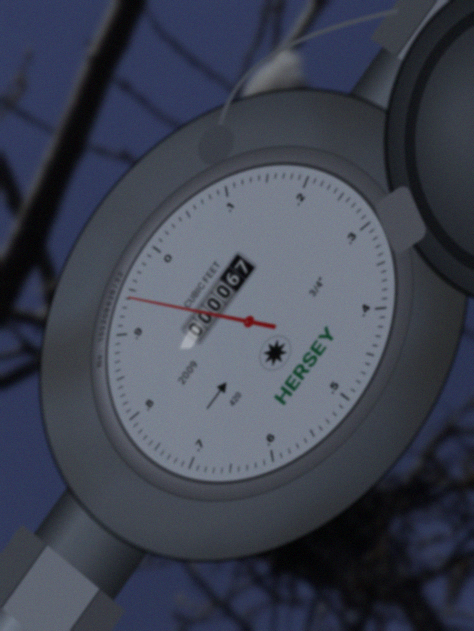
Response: 66.94ft³
